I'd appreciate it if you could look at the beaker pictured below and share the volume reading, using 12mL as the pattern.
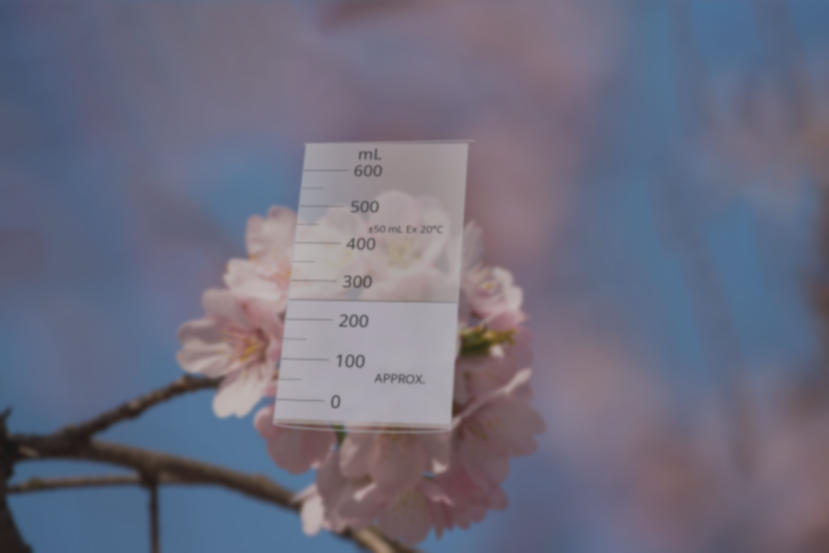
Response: 250mL
